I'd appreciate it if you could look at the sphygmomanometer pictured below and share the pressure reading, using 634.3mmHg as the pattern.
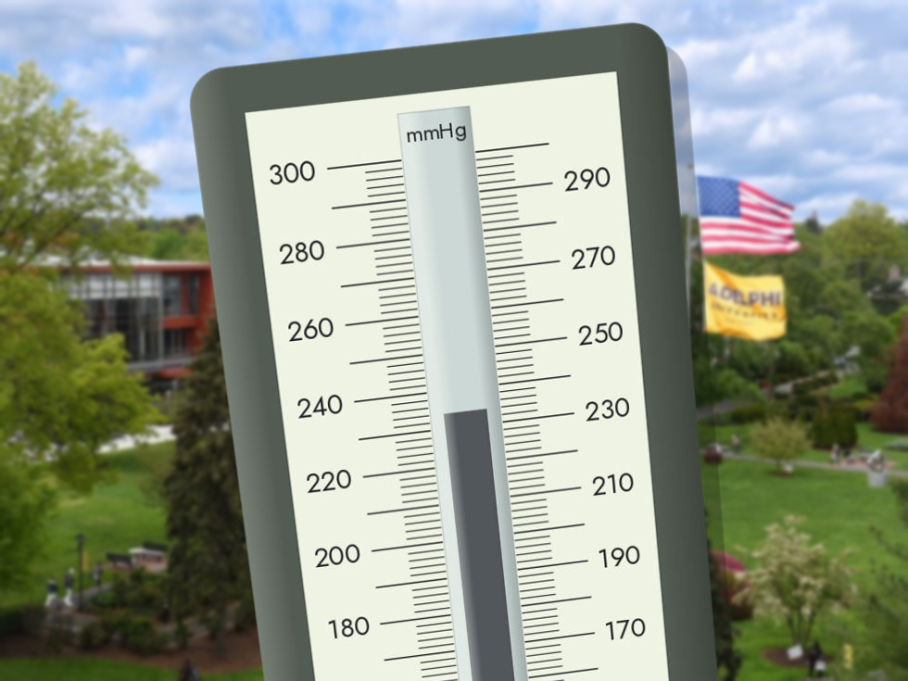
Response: 234mmHg
